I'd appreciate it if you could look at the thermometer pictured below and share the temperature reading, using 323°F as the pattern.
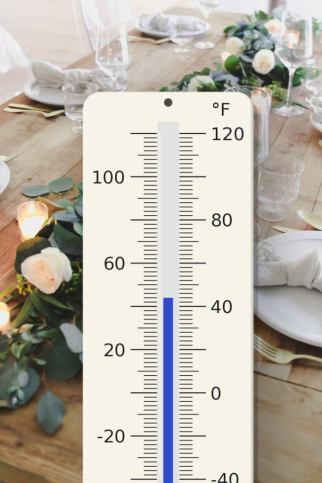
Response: 44°F
